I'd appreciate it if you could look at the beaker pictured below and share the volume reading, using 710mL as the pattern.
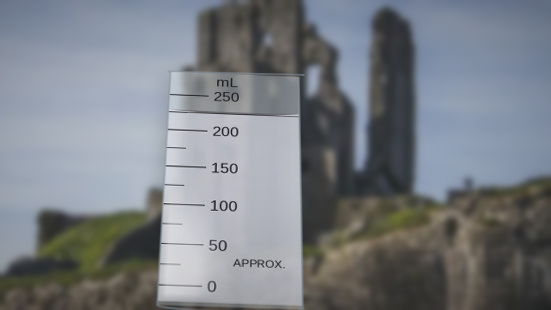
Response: 225mL
